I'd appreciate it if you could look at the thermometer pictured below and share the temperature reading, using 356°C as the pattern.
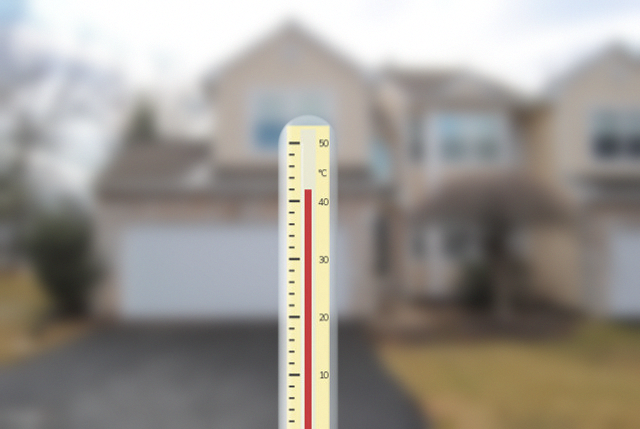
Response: 42°C
